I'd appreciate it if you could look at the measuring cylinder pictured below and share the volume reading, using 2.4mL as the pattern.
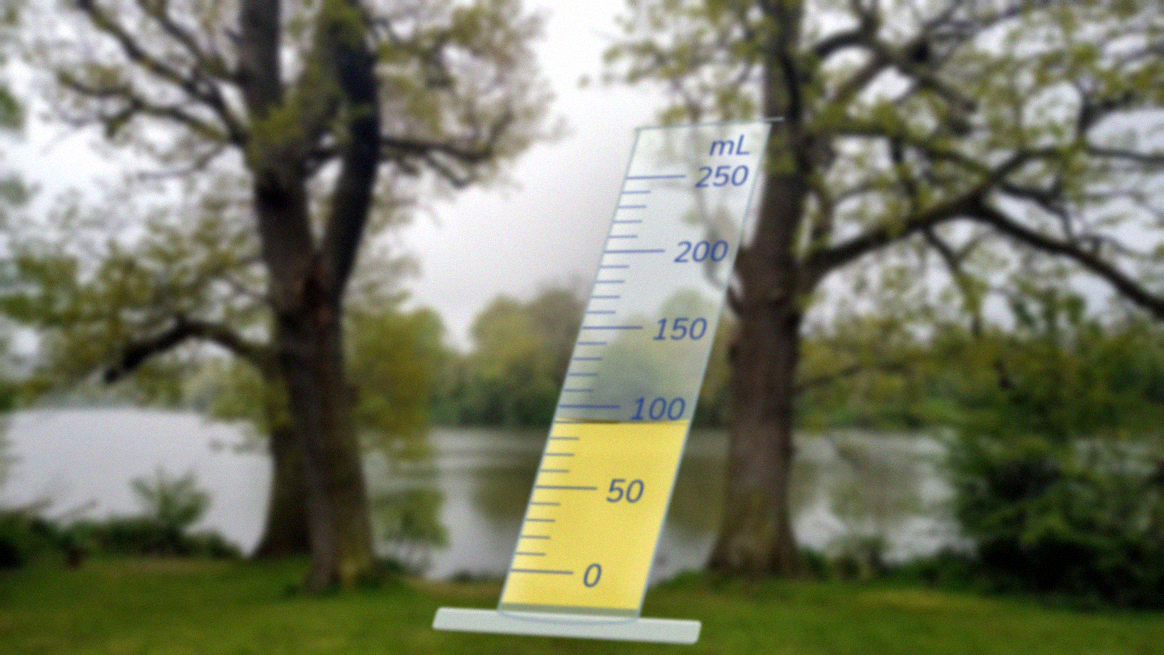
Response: 90mL
